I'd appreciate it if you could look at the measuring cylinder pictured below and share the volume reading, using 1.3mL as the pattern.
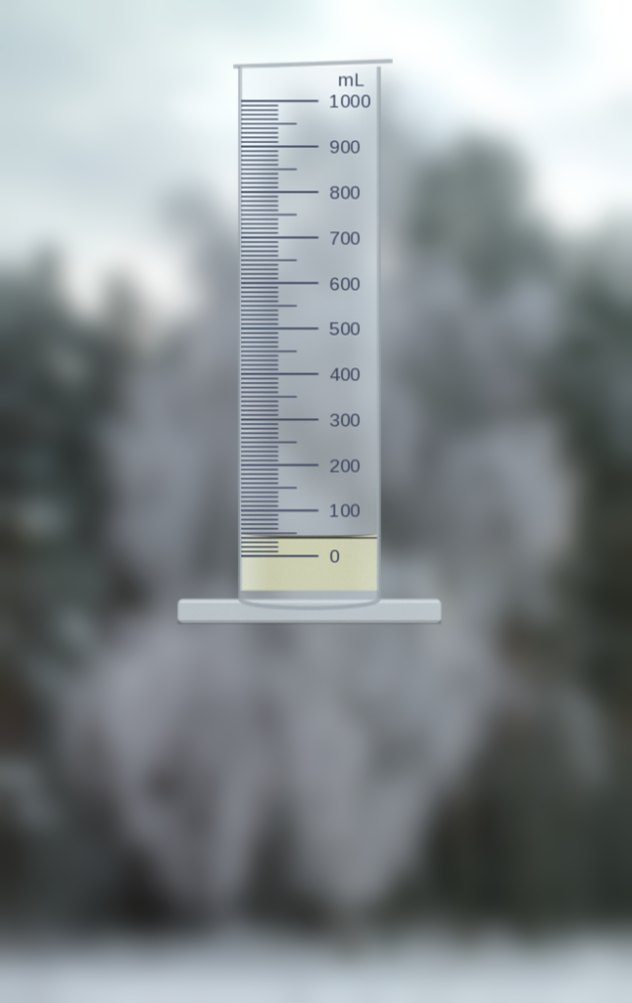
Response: 40mL
